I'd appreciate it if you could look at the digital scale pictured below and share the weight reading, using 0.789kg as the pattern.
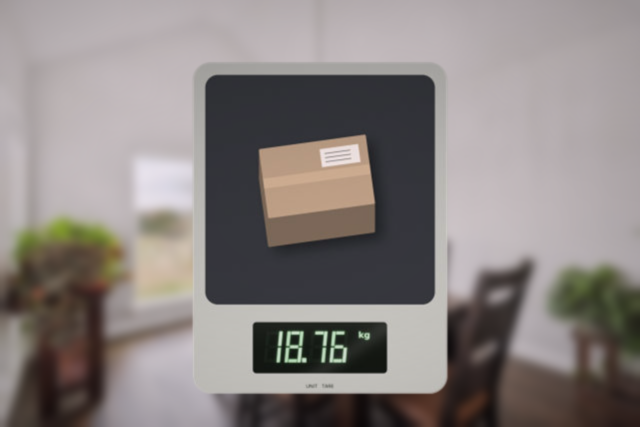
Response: 18.76kg
